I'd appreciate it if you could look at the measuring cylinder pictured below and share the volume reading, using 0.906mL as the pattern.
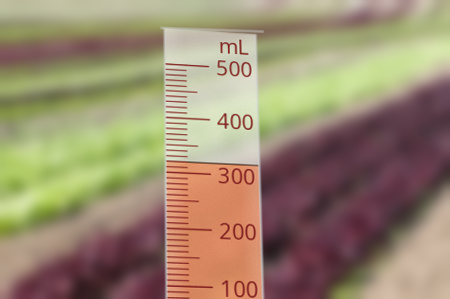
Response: 320mL
